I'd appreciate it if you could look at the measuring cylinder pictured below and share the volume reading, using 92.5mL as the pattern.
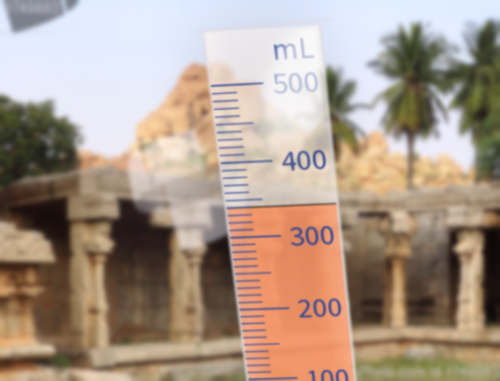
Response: 340mL
